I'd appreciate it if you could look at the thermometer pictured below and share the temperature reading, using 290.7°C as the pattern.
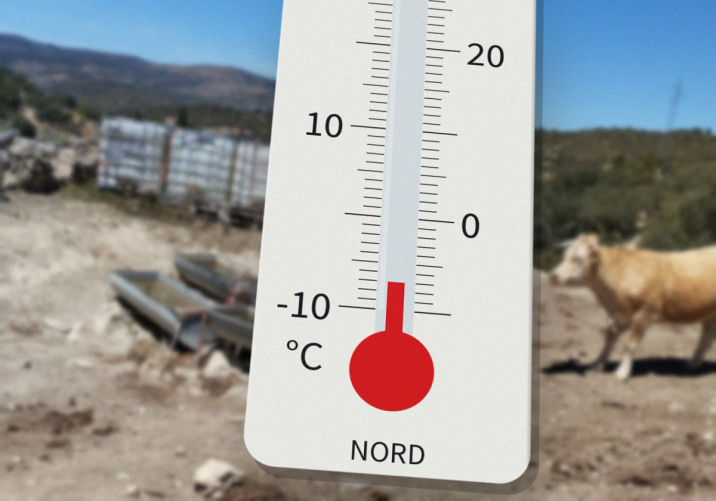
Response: -7°C
